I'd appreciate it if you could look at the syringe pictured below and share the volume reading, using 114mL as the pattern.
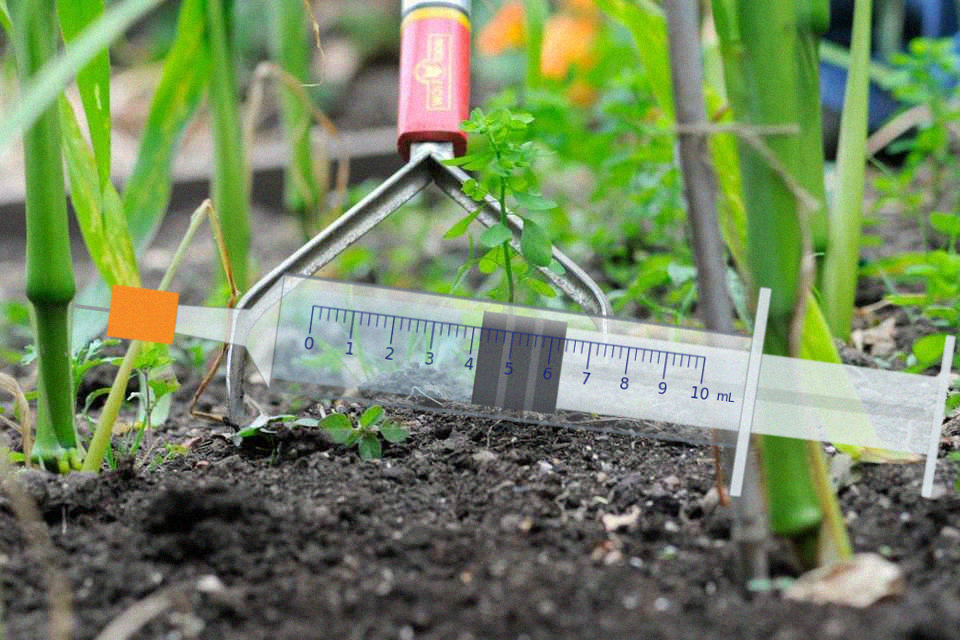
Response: 4.2mL
